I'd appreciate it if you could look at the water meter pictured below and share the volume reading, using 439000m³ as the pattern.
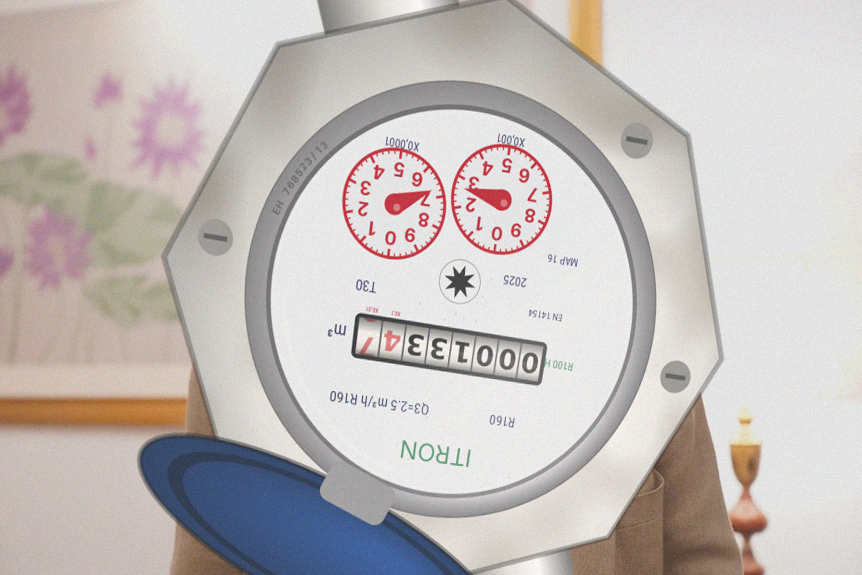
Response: 133.4726m³
